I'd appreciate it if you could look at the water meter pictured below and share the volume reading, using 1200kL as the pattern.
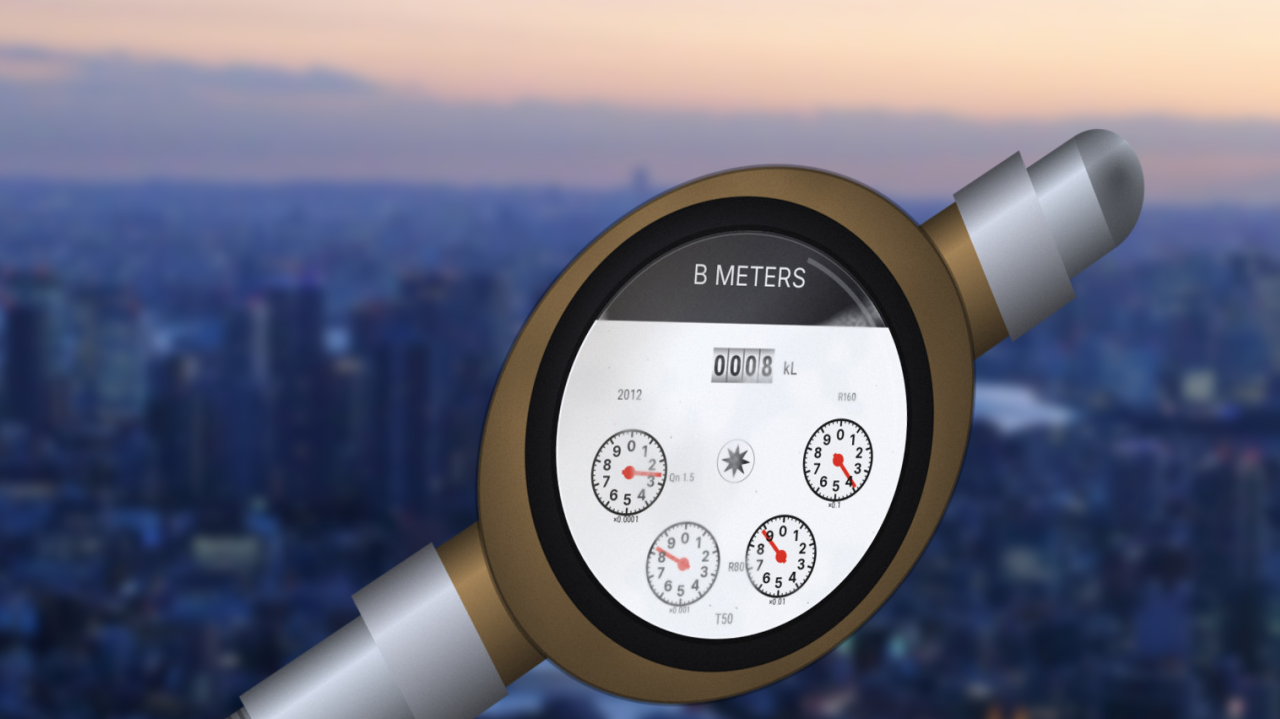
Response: 8.3882kL
